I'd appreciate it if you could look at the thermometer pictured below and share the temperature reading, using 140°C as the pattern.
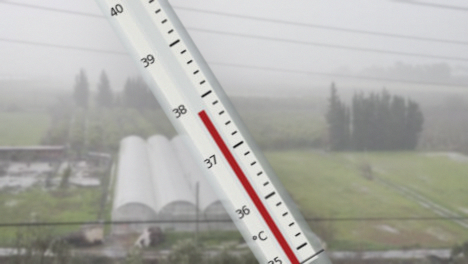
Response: 37.8°C
